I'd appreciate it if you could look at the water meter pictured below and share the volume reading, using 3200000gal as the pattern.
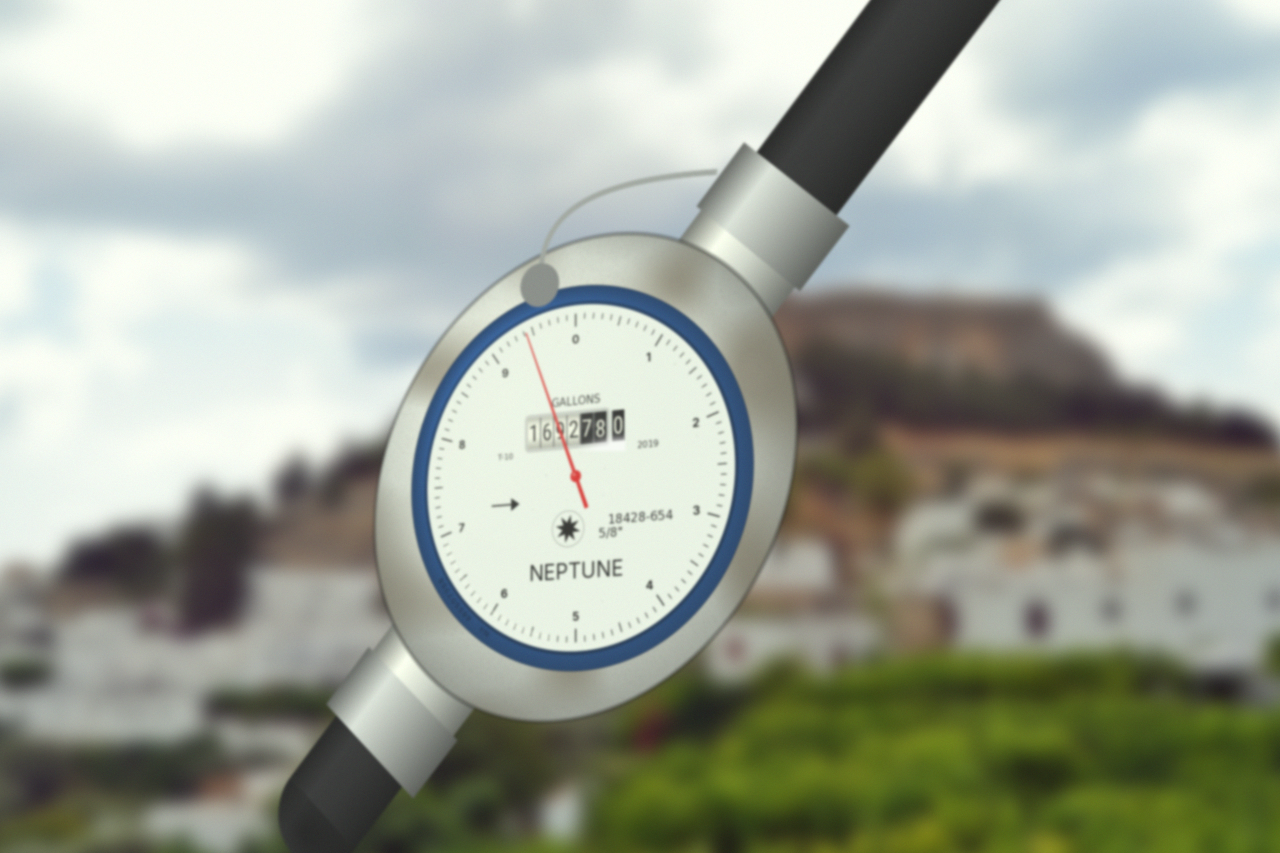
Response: 1692779.4gal
